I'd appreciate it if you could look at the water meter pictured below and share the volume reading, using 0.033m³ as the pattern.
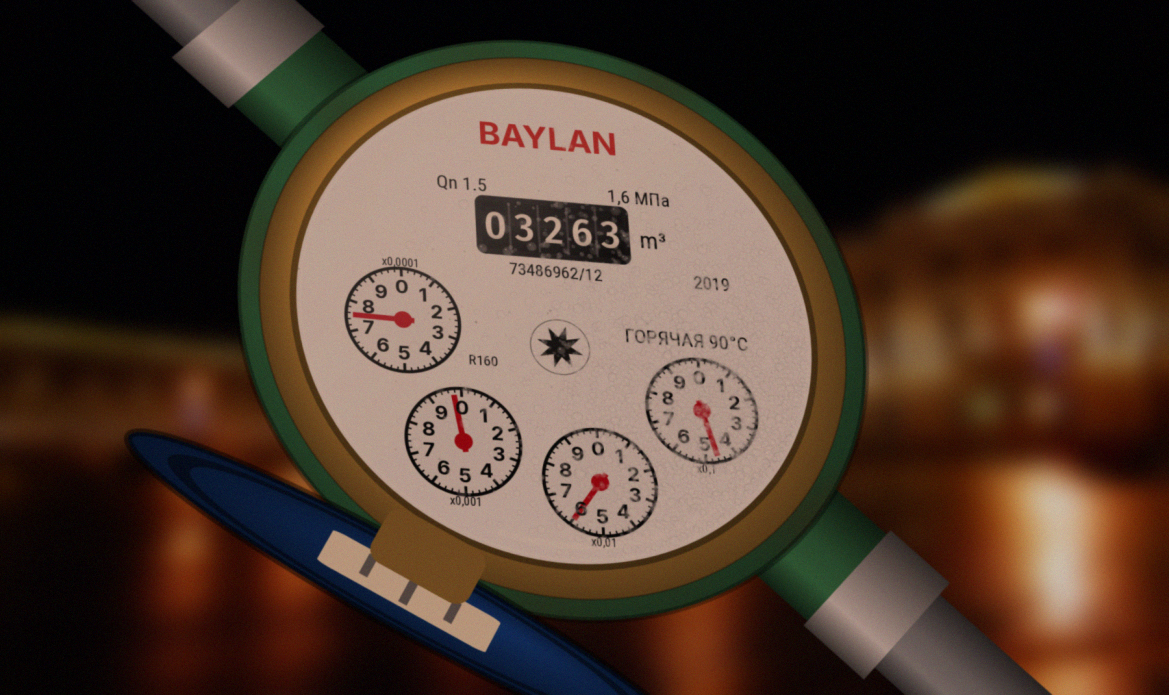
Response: 3263.4597m³
